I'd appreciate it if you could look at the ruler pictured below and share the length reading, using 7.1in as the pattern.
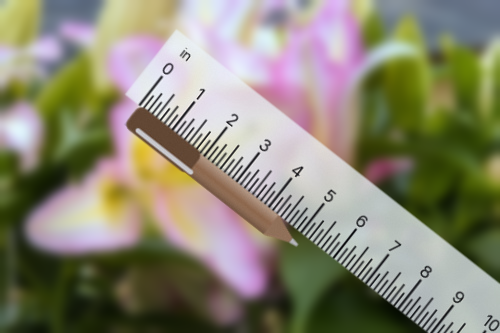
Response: 5.125in
